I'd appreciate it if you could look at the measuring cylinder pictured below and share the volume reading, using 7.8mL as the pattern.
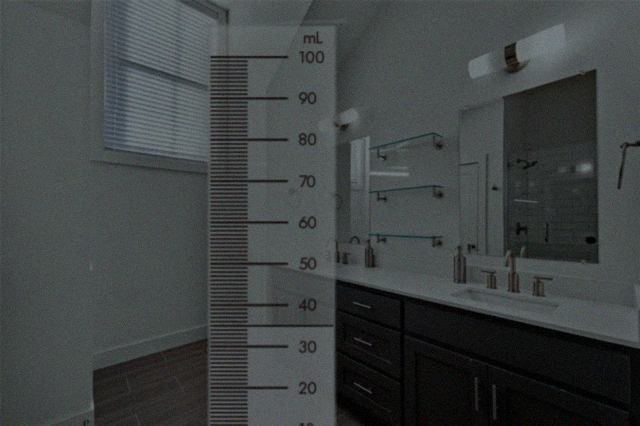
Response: 35mL
